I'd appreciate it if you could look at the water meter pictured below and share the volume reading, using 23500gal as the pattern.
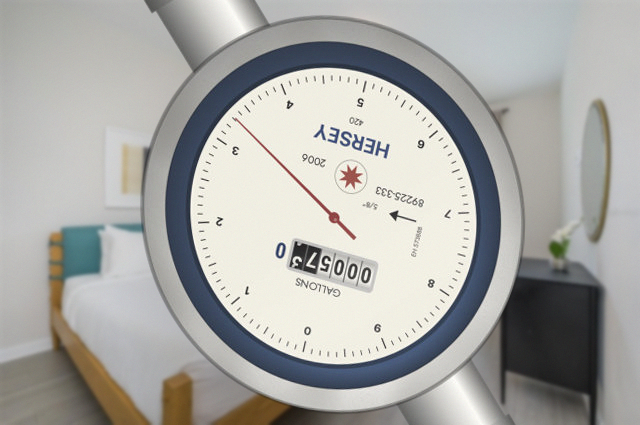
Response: 5733.3gal
